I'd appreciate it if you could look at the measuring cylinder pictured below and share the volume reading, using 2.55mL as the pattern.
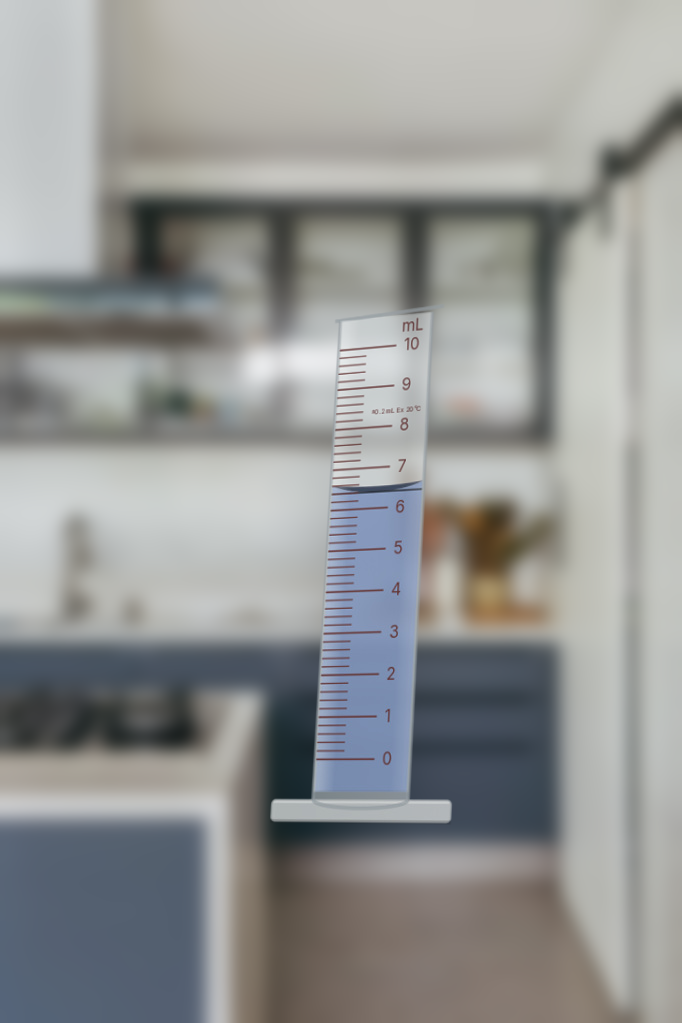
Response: 6.4mL
